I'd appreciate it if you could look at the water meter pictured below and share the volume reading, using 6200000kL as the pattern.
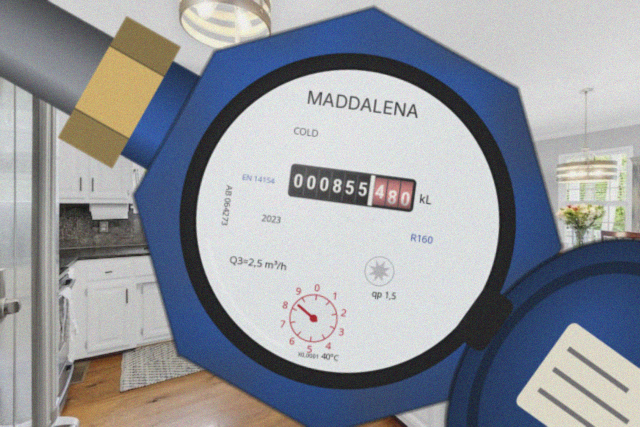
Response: 855.4798kL
